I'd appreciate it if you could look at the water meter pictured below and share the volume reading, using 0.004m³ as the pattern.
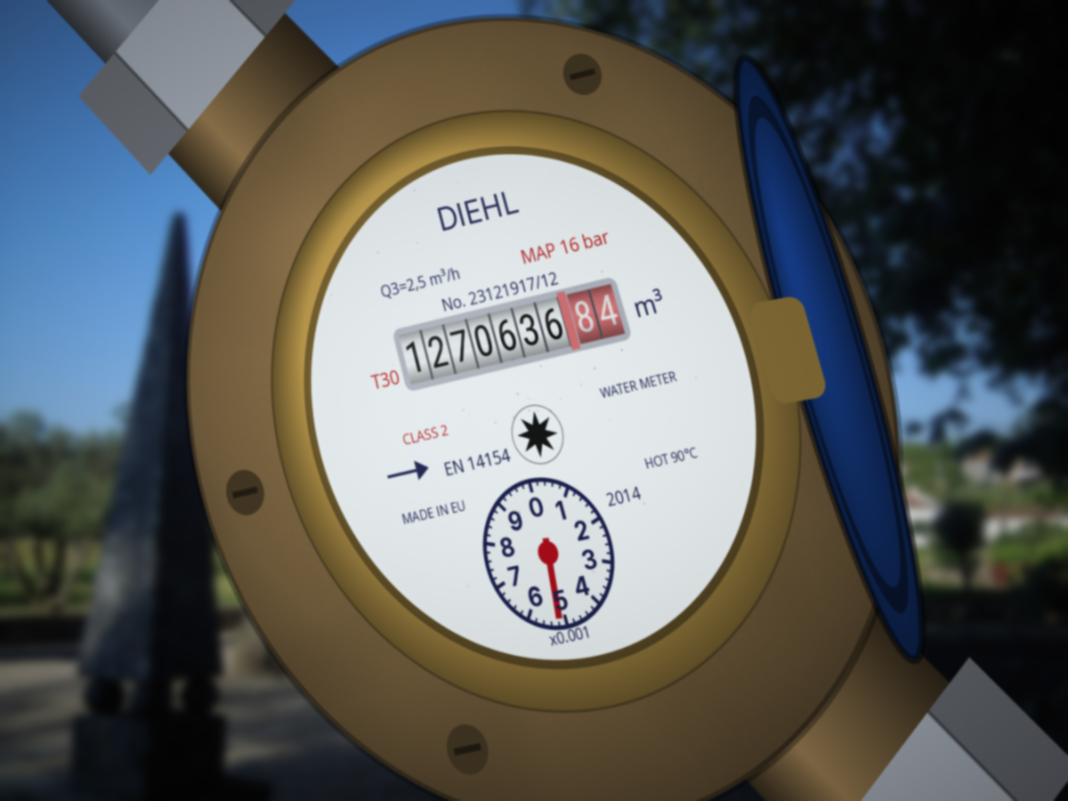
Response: 1270636.845m³
